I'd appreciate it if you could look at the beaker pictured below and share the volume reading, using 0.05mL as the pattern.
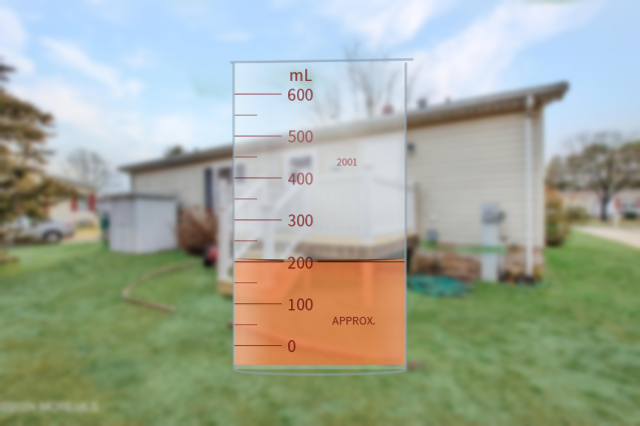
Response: 200mL
